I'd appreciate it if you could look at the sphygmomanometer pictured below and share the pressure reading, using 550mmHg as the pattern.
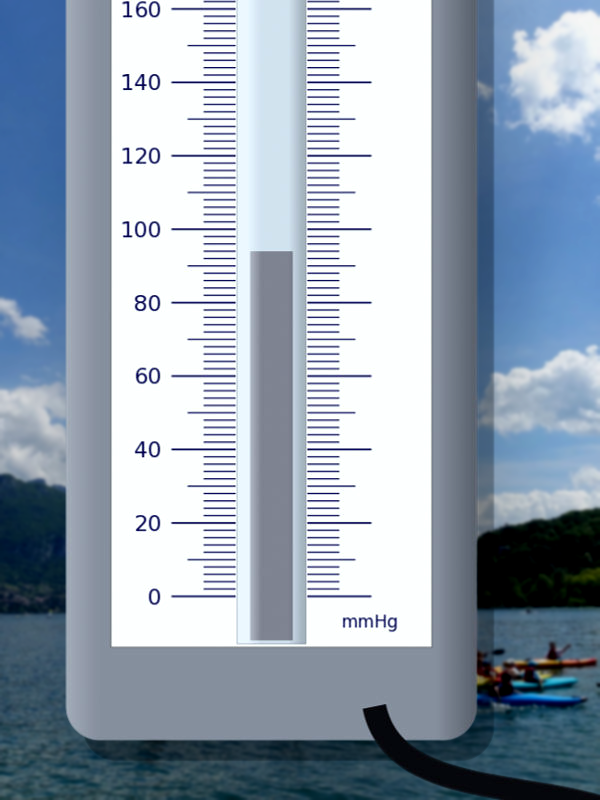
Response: 94mmHg
